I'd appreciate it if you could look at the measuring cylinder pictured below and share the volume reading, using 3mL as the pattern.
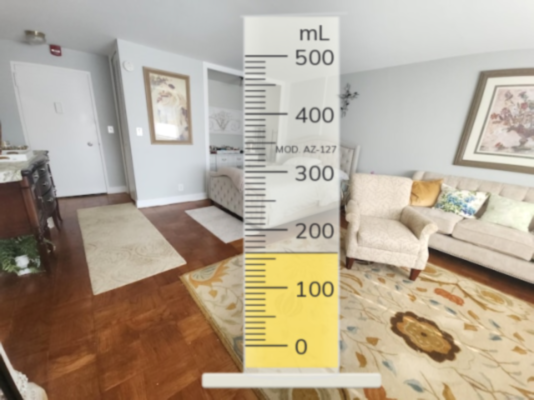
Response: 160mL
